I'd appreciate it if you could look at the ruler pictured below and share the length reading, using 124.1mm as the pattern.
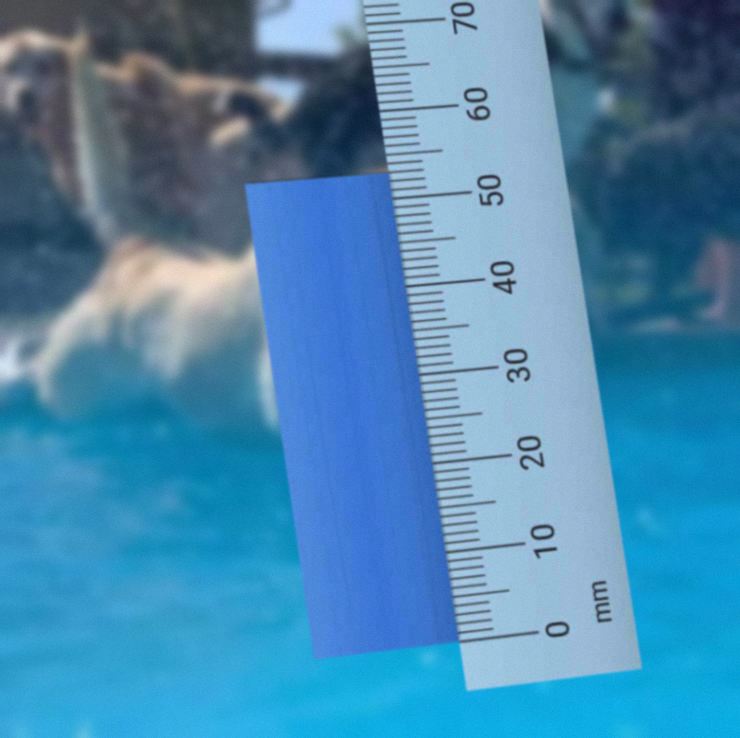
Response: 53mm
